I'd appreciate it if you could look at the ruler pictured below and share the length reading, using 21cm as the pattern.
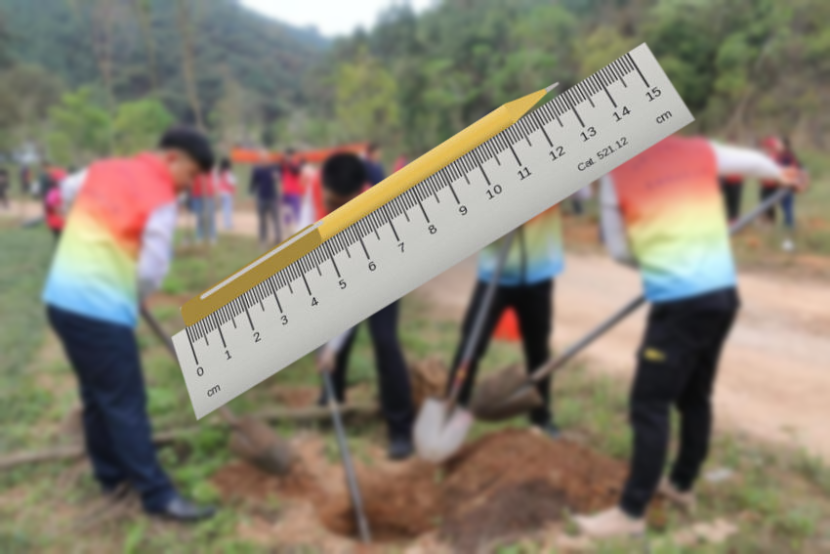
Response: 13cm
